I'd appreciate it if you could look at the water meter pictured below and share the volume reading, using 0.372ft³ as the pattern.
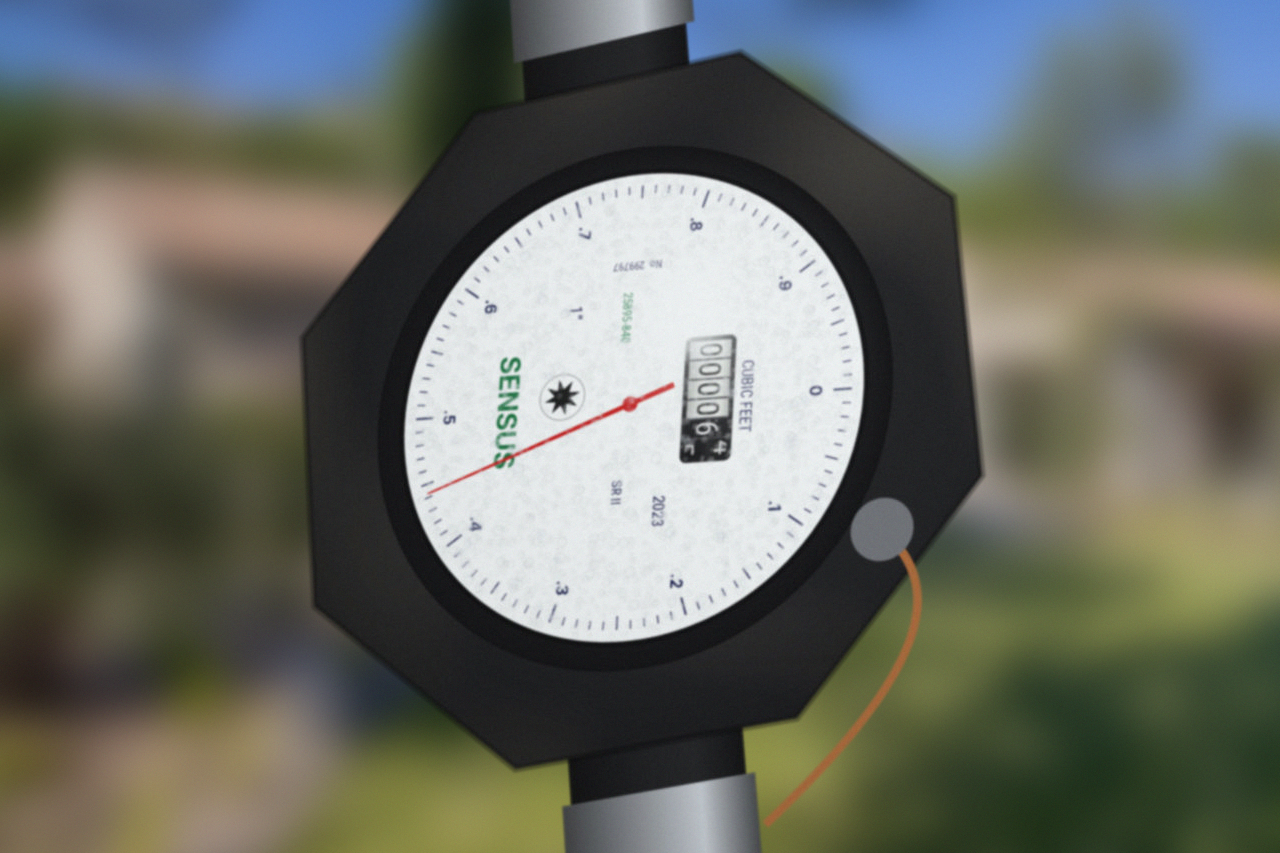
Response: 64.44ft³
